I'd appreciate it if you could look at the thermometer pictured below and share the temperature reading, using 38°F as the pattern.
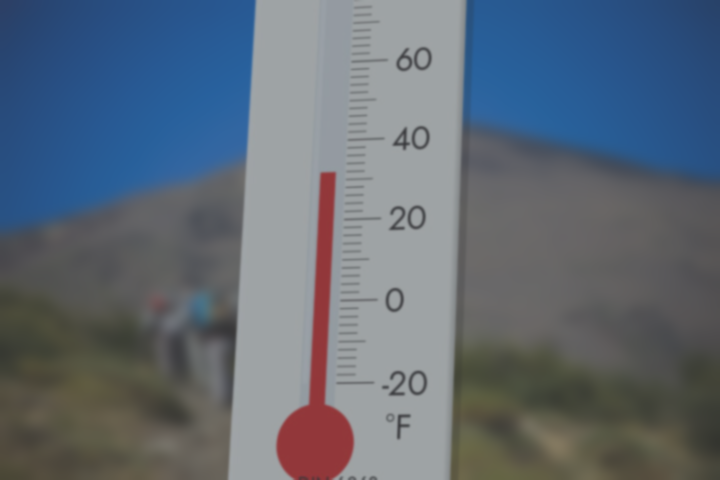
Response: 32°F
